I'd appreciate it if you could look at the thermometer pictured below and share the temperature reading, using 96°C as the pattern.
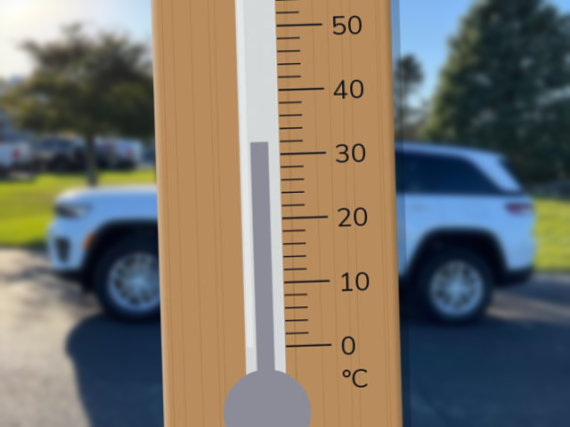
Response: 32°C
